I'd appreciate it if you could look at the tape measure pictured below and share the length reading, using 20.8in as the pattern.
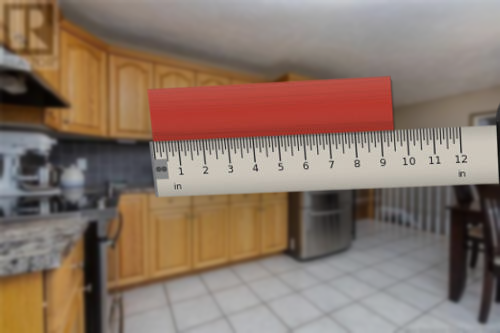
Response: 9.5in
